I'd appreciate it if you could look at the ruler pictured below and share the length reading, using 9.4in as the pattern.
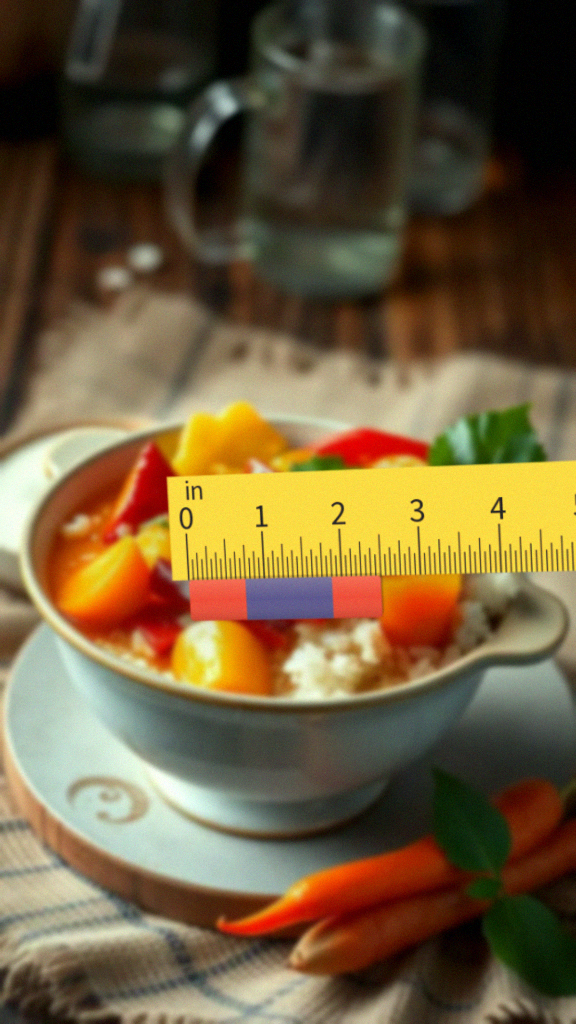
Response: 2.5in
